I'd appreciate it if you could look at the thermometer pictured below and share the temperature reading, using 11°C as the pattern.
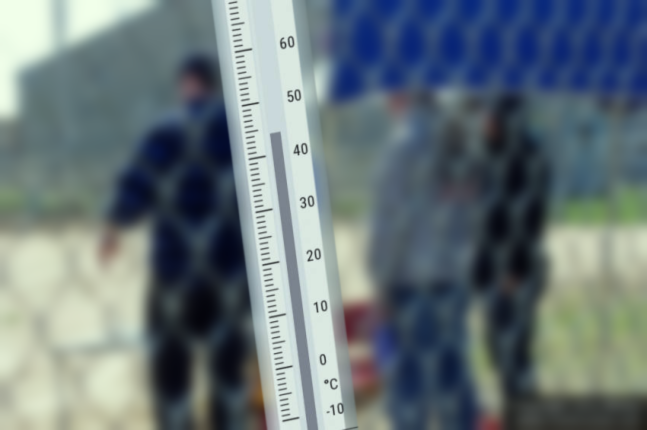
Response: 44°C
